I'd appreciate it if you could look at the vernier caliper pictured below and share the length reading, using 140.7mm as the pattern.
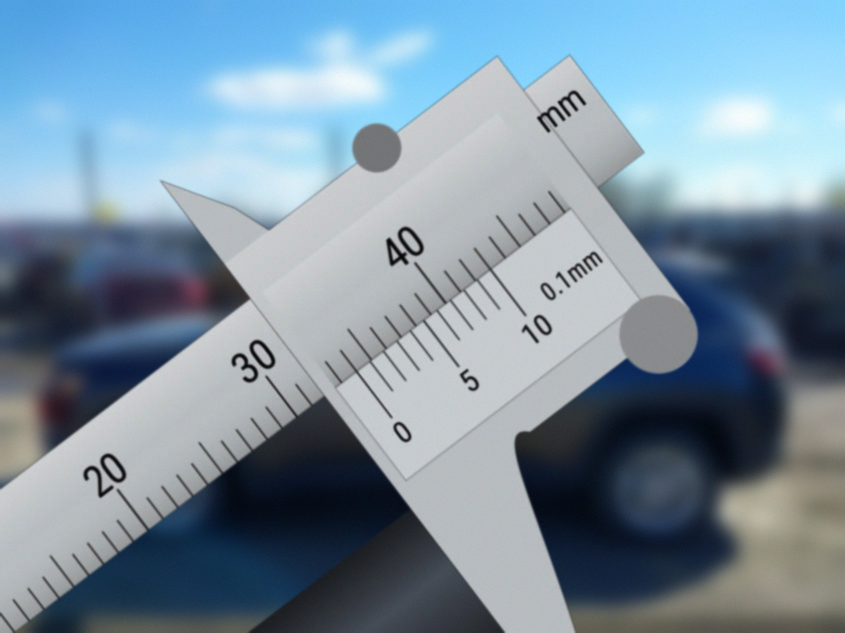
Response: 34.0mm
